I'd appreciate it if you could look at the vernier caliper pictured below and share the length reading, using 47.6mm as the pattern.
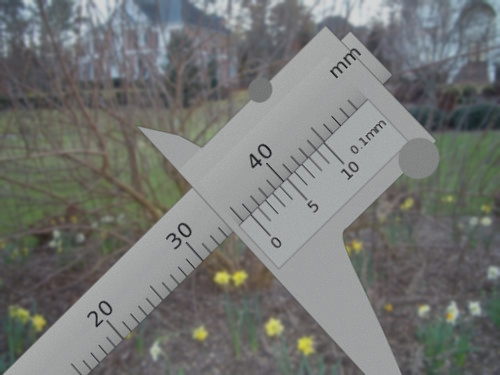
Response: 35.9mm
